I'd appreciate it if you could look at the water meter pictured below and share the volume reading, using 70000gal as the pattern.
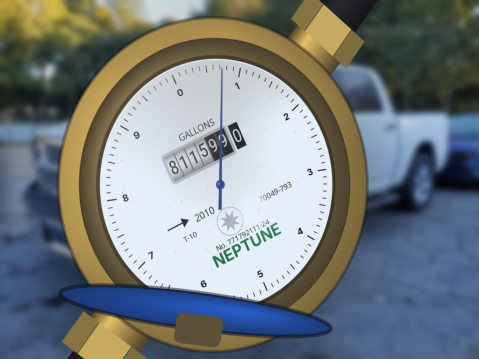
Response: 8115990.7gal
